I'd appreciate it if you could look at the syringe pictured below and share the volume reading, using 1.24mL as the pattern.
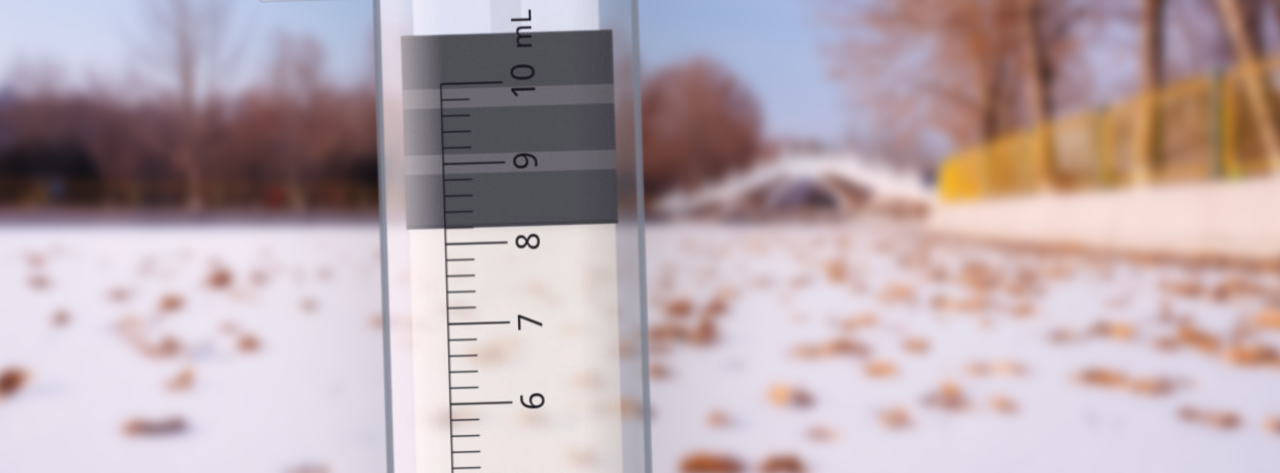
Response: 8.2mL
